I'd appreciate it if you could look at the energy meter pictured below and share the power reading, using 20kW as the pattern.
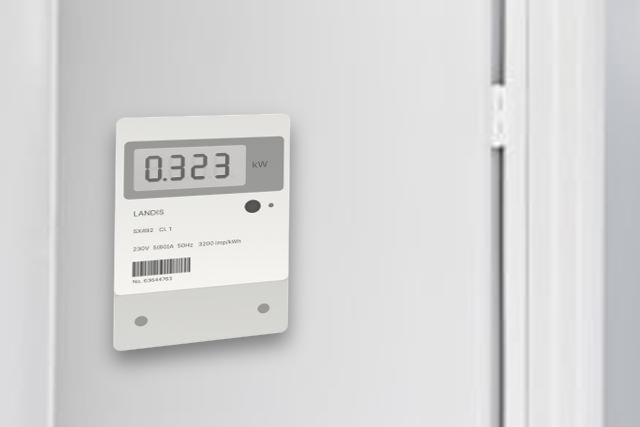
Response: 0.323kW
